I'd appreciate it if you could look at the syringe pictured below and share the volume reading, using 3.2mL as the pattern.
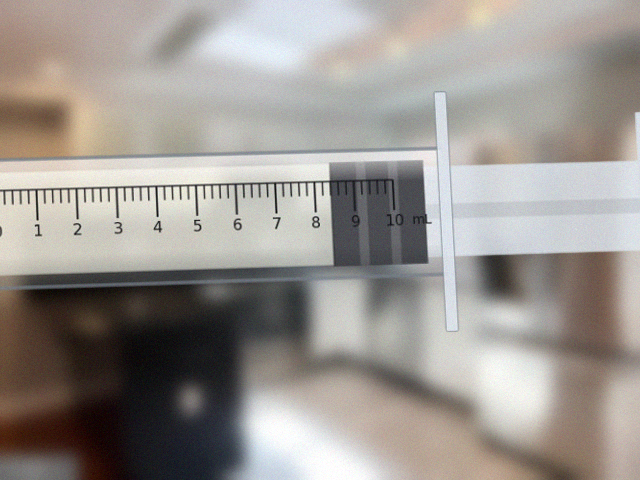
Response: 8.4mL
